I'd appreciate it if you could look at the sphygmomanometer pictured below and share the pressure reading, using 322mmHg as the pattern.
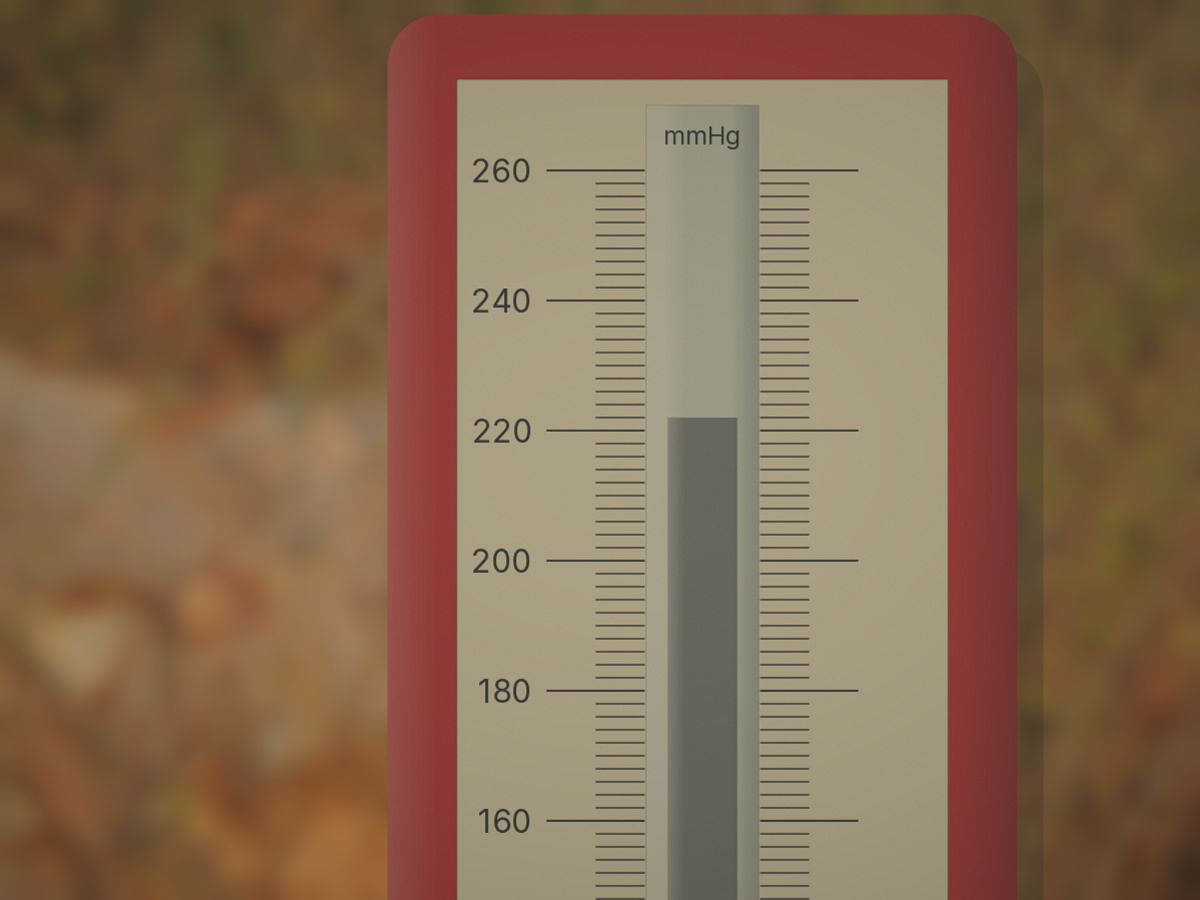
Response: 222mmHg
